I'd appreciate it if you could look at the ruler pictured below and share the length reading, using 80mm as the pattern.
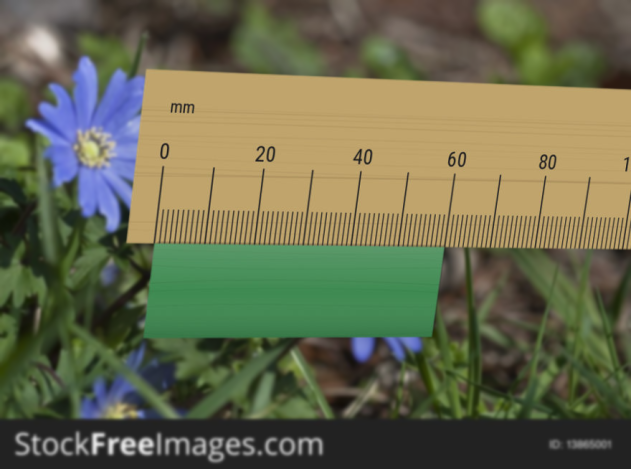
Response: 60mm
